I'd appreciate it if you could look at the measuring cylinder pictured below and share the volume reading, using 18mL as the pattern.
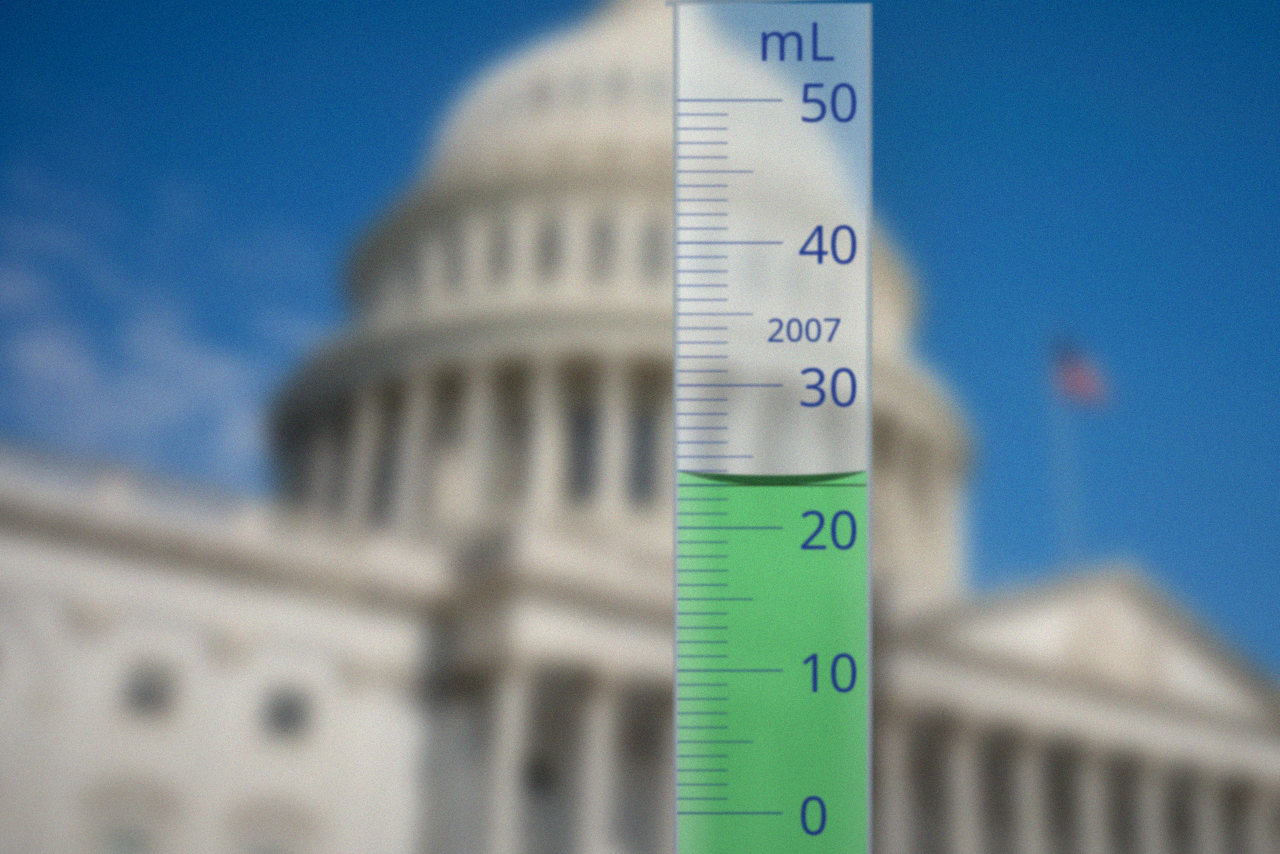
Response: 23mL
